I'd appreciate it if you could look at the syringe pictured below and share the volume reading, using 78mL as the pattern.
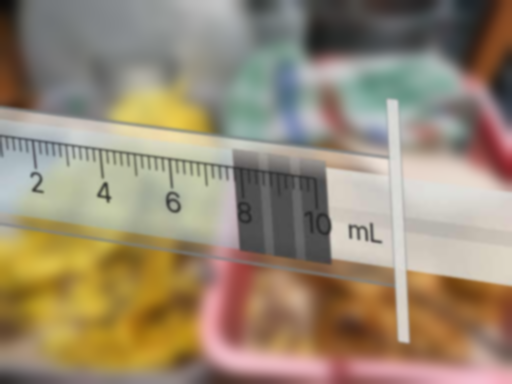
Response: 7.8mL
